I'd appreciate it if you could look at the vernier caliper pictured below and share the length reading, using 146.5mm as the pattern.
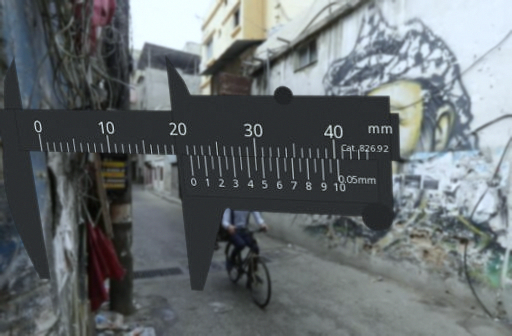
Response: 21.4mm
